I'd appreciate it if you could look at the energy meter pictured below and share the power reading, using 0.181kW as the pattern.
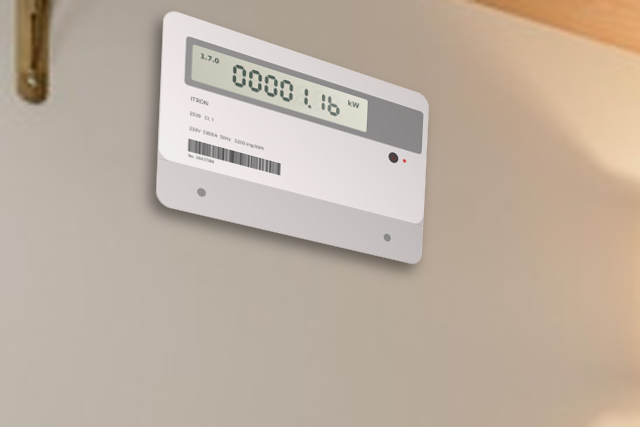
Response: 1.16kW
